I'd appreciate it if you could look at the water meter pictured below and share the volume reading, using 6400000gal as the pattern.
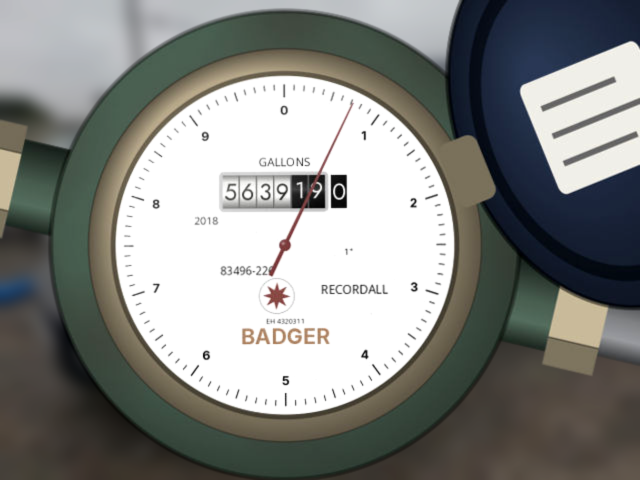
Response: 5639190.7gal
